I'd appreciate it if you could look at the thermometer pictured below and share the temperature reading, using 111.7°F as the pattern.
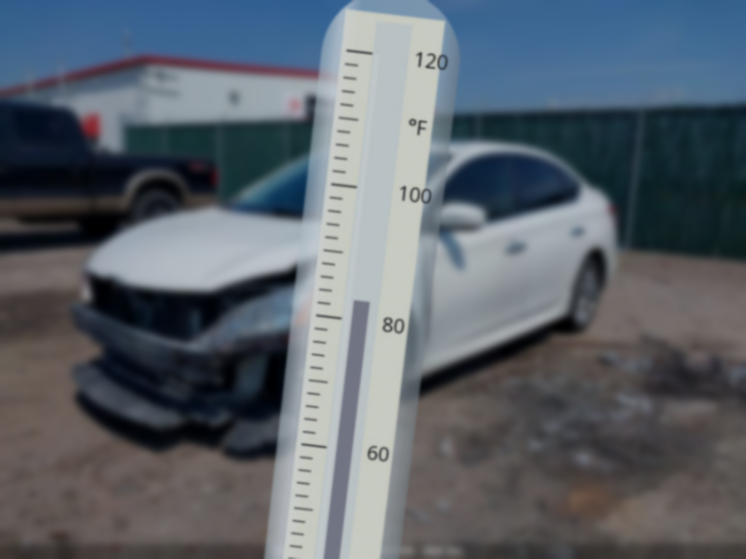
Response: 83°F
